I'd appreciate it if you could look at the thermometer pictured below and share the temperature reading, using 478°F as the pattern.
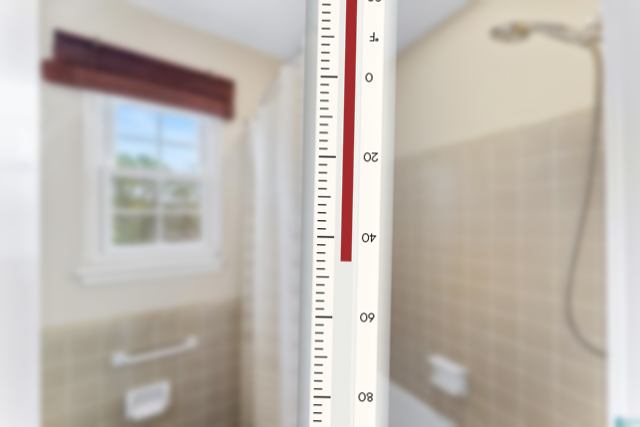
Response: 46°F
